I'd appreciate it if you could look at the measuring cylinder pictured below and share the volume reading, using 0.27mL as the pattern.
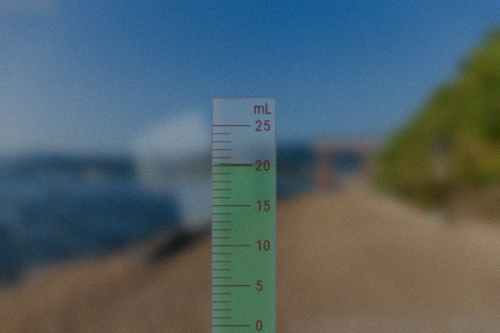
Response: 20mL
